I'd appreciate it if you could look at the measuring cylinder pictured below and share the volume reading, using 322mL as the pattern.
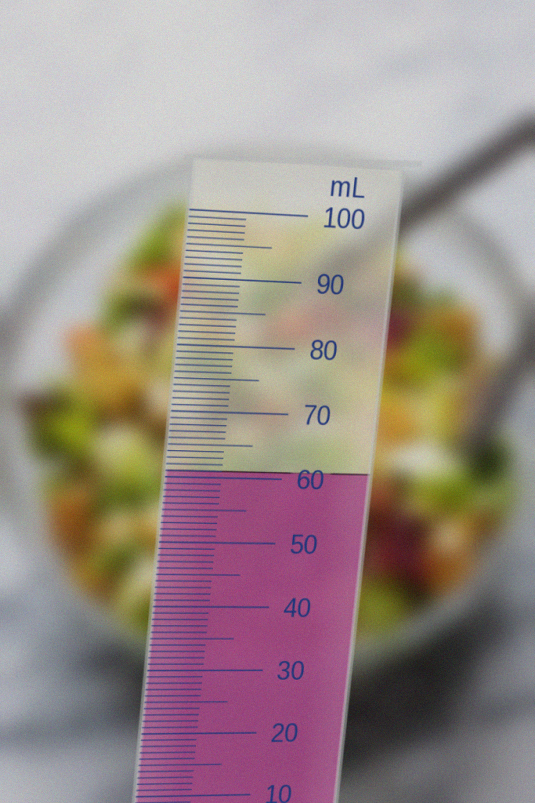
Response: 61mL
